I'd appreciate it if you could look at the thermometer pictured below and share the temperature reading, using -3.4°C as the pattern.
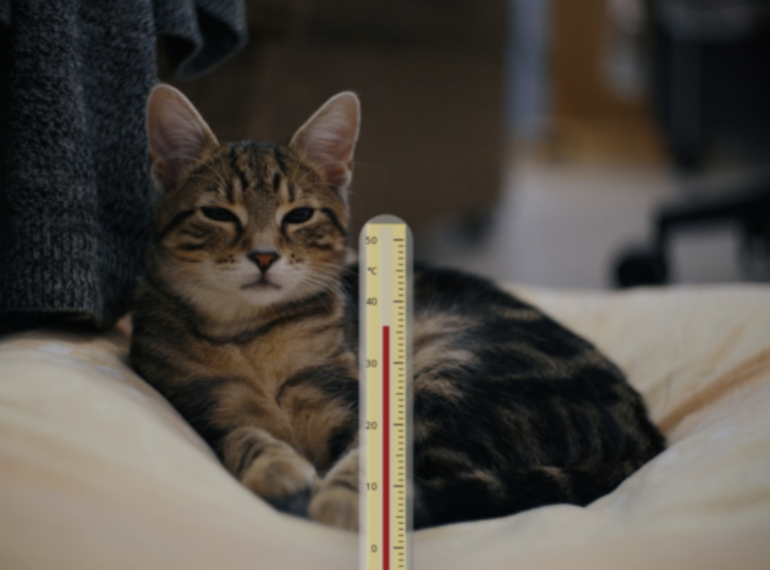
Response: 36°C
